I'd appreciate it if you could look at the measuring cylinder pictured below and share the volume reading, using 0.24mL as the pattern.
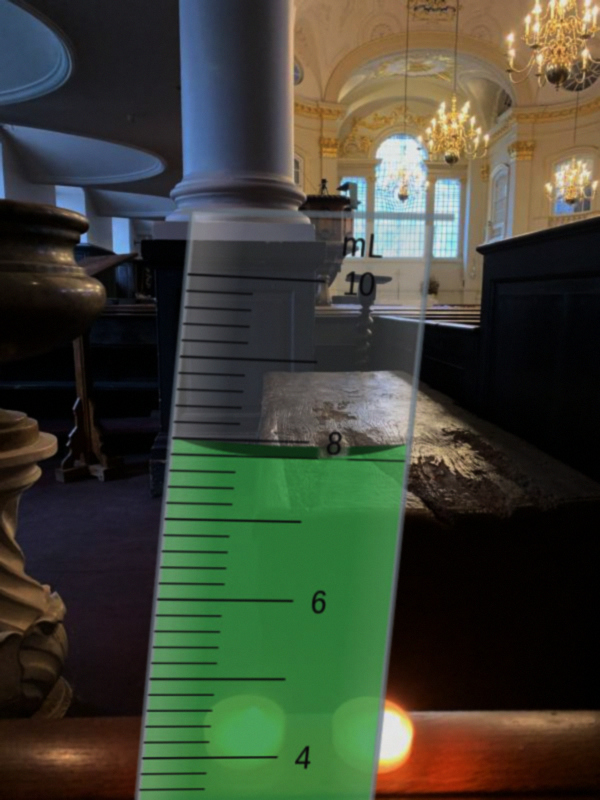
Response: 7.8mL
